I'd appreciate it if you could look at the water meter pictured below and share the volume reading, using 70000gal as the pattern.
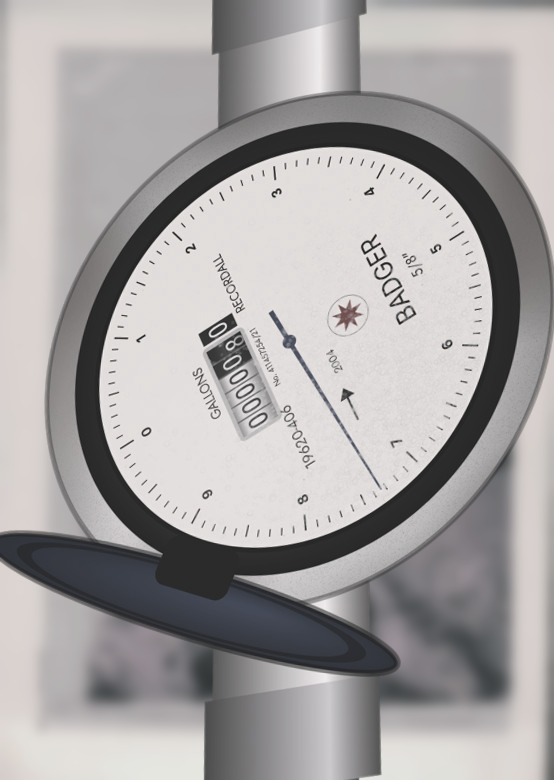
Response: 77.3gal
